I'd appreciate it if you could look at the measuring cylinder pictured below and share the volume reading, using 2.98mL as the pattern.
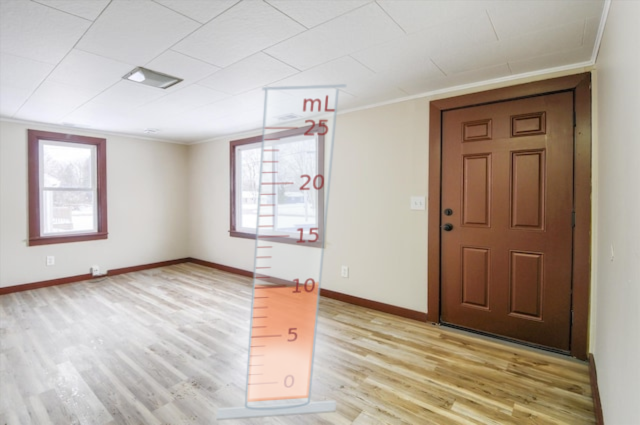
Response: 10mL
